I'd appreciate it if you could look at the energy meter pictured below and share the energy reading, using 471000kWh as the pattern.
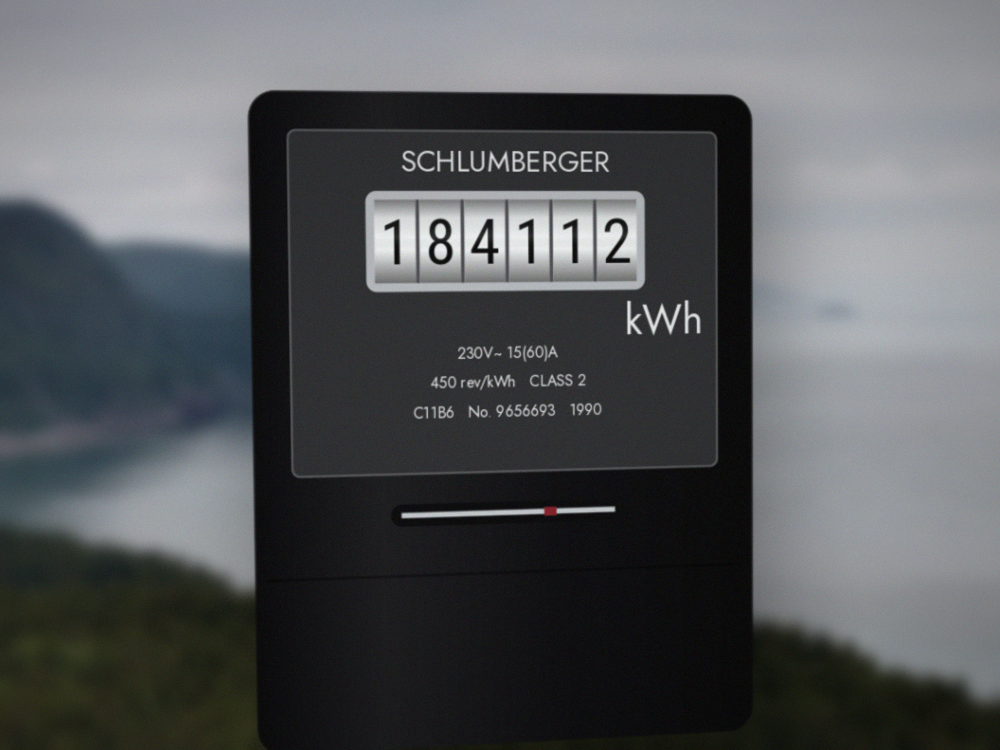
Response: 184112kWh
